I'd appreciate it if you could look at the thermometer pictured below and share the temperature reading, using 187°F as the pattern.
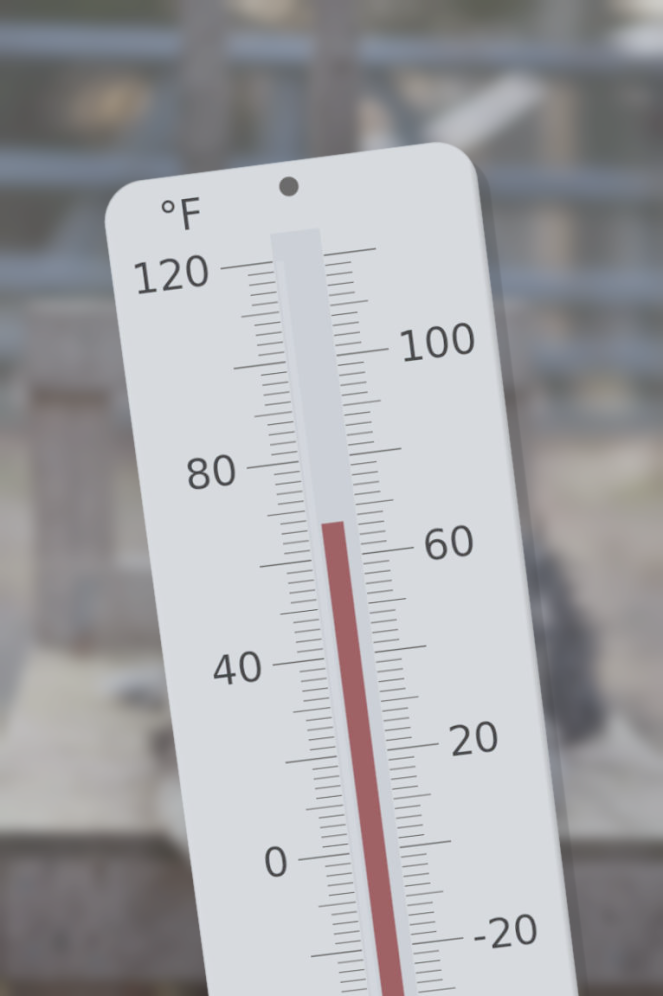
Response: 67°F
